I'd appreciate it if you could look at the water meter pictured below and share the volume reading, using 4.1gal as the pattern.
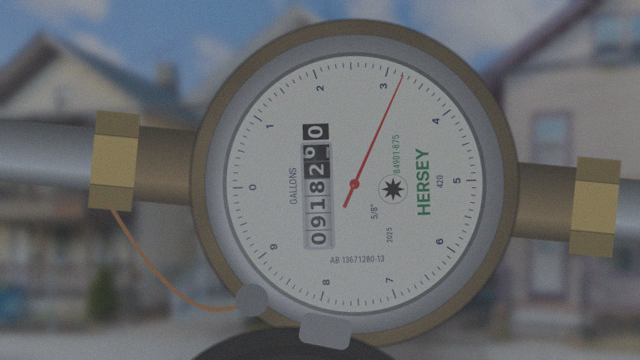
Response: 918263.2gal
